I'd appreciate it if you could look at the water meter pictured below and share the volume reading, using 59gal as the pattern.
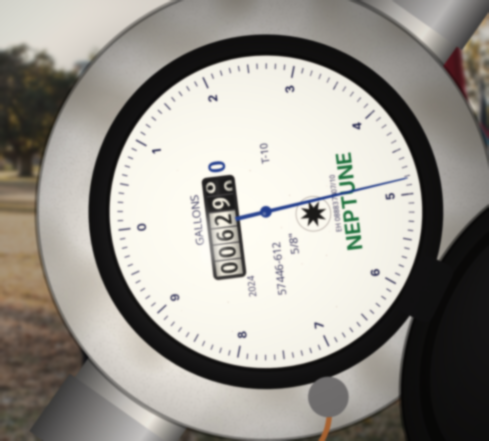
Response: 62984.8gal
